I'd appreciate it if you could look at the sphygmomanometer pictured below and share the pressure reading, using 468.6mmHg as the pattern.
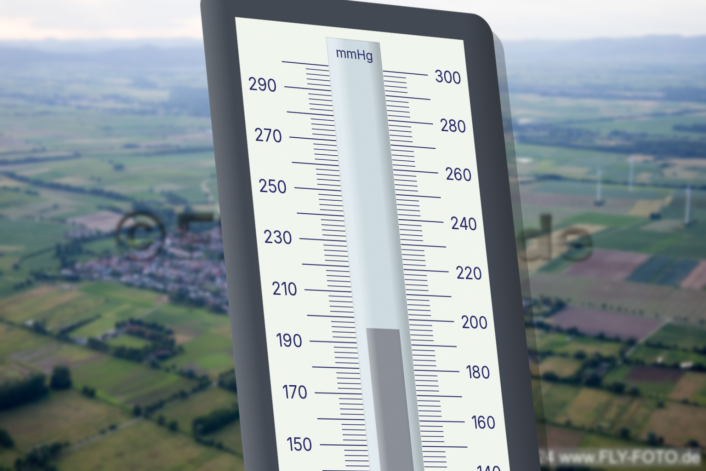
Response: 196mmHg
